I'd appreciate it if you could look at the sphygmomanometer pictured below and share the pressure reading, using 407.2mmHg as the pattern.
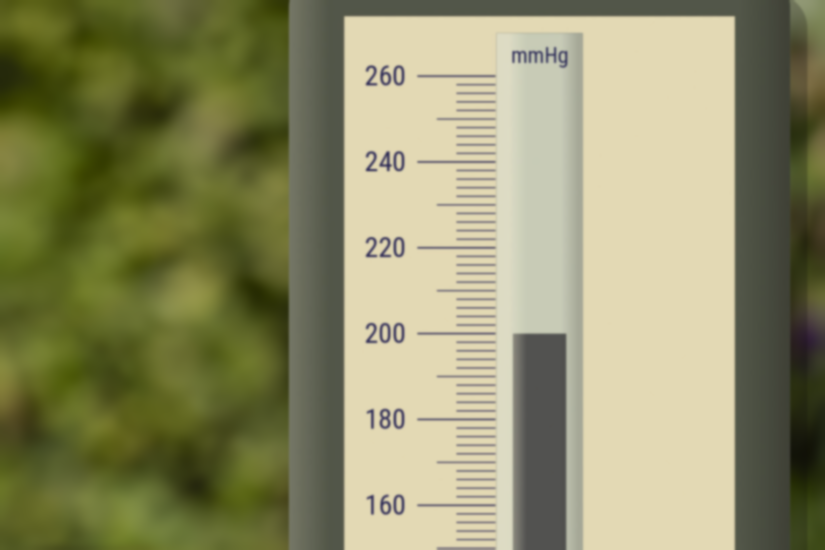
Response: 200mmHg
